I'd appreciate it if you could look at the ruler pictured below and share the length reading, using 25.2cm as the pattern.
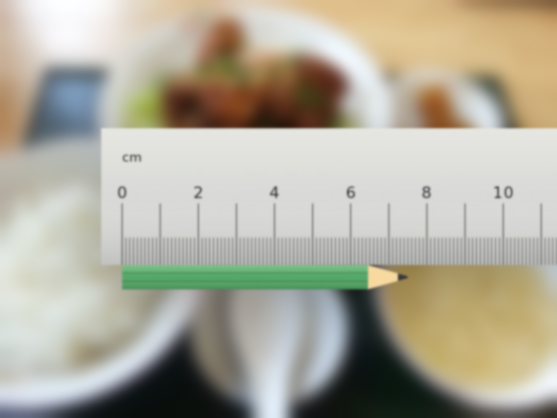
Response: 7.5cm
